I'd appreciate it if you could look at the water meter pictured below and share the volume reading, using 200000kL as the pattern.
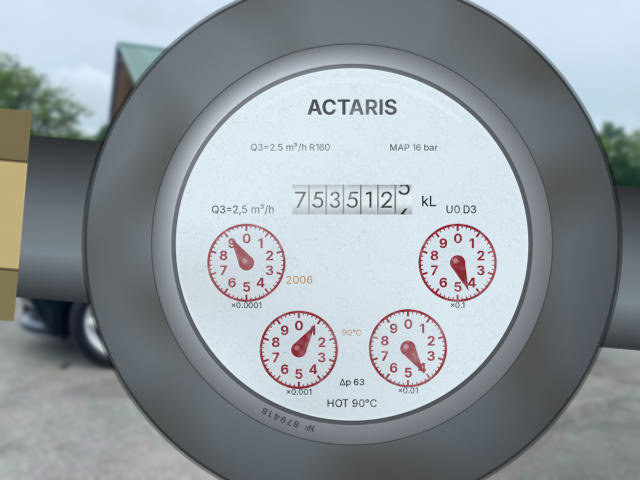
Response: 7535125.4409kL
